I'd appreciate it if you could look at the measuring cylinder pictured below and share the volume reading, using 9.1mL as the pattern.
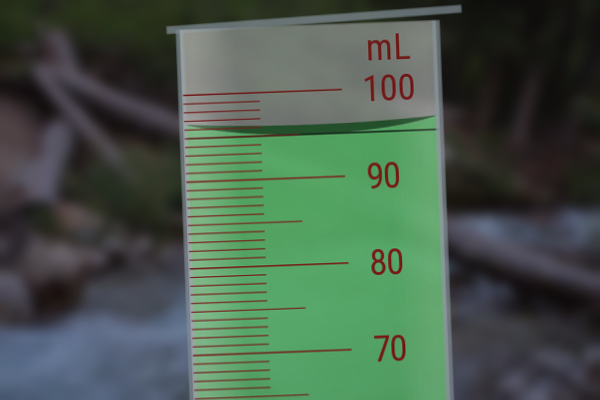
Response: 95mL
